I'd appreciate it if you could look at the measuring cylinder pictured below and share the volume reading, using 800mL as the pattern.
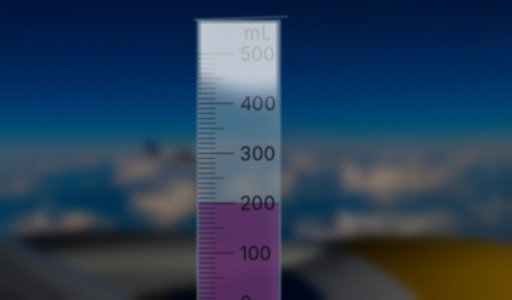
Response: 200mL
